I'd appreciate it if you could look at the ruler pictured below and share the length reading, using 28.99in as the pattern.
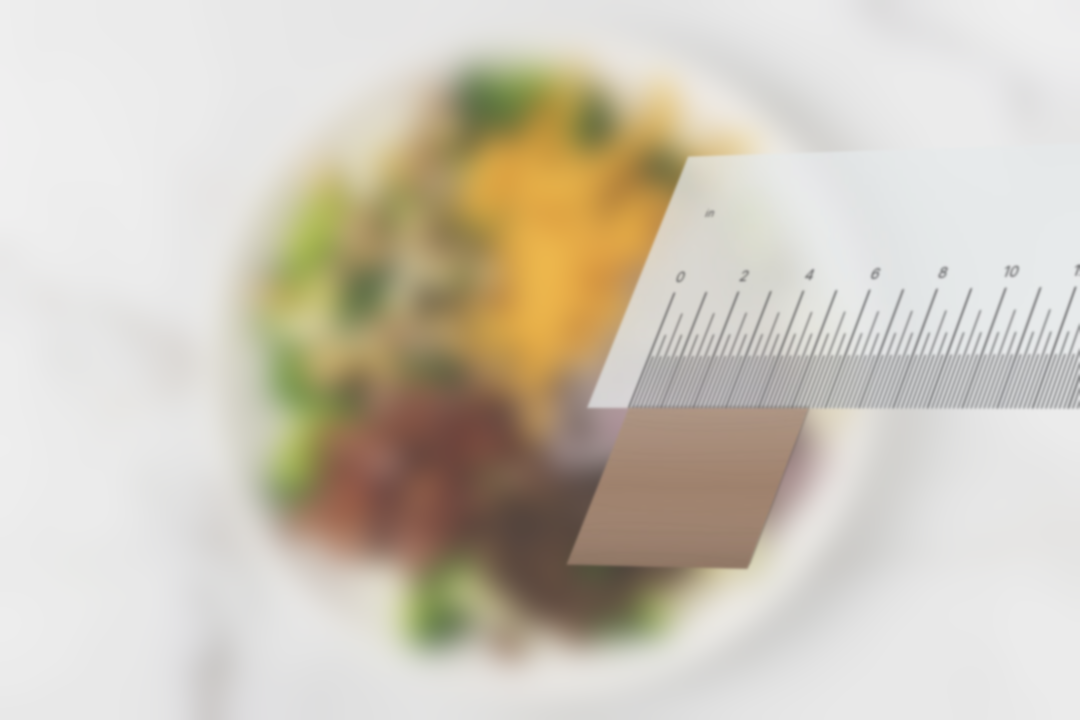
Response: 5.5in
